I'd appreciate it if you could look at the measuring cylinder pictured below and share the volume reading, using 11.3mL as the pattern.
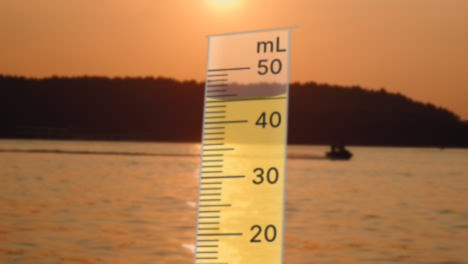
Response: 44mL
